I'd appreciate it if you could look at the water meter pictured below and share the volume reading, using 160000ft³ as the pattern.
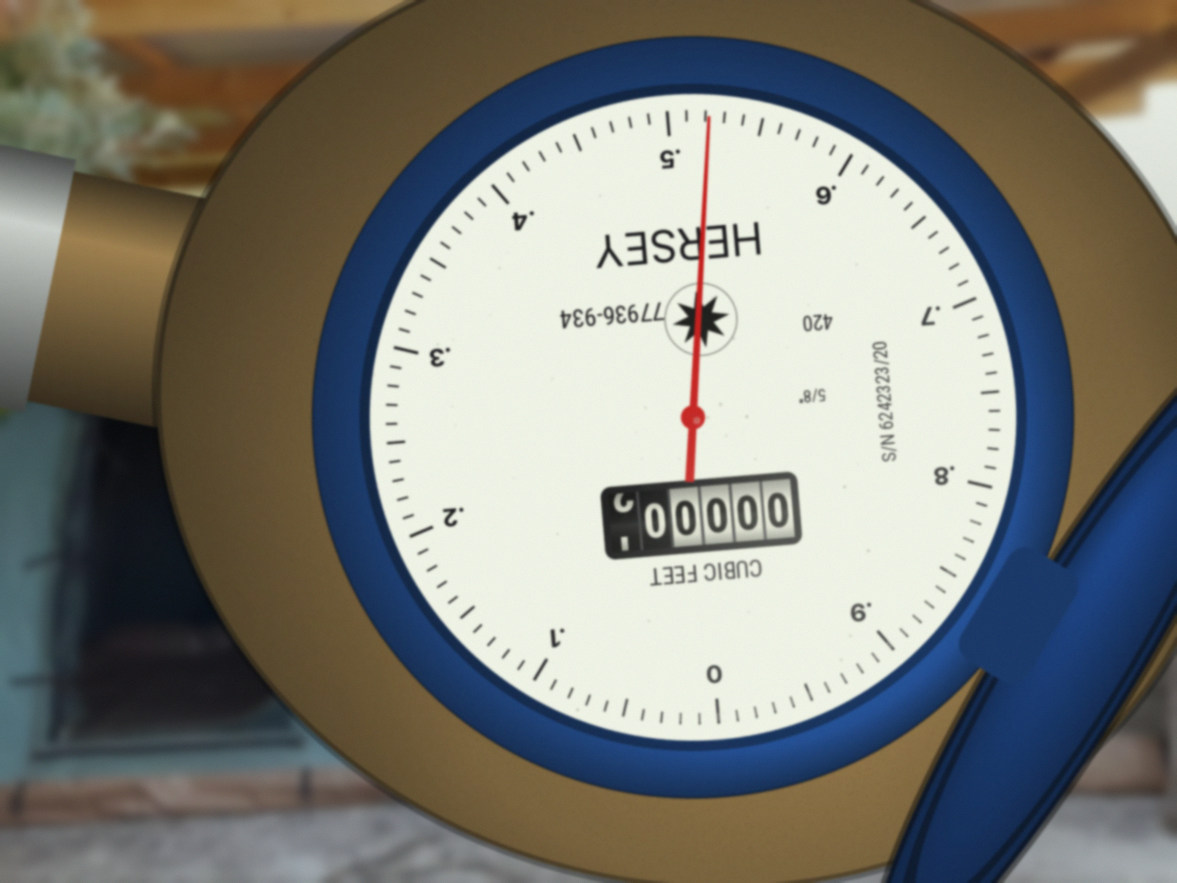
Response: 1.52ft³
